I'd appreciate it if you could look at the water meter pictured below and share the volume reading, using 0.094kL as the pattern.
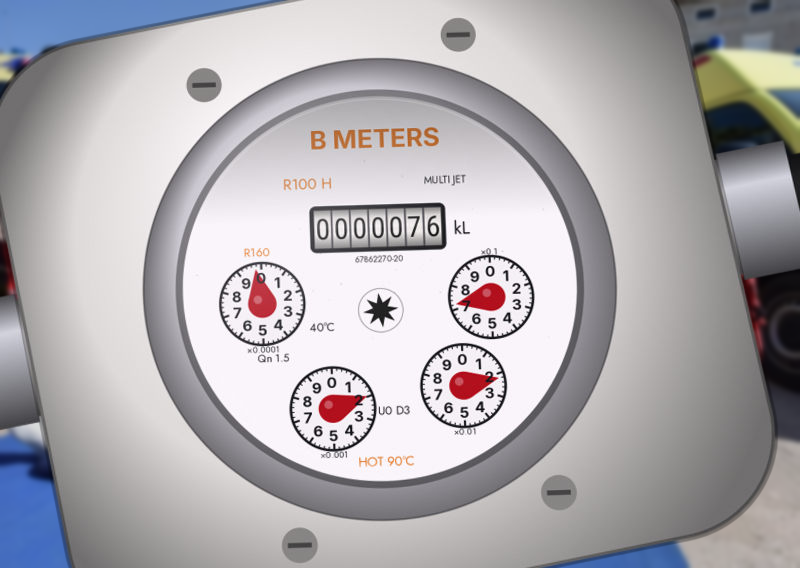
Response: 76.7219kL
